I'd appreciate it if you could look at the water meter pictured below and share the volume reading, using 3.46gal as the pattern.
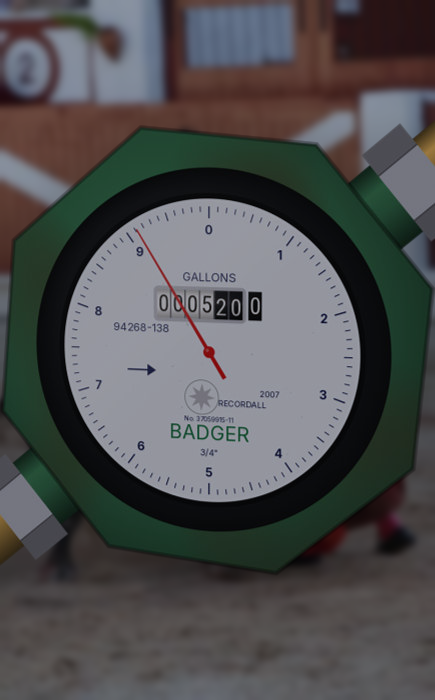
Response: 5199.1gal
